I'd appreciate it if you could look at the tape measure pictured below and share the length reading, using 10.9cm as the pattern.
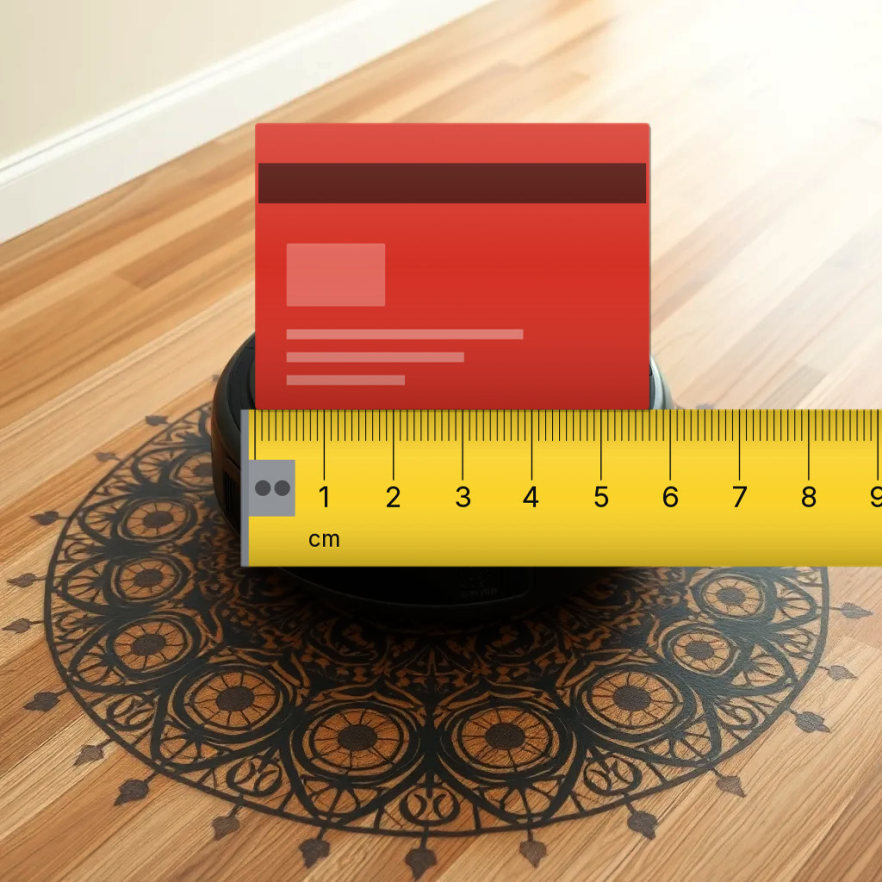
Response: 5.7cm
